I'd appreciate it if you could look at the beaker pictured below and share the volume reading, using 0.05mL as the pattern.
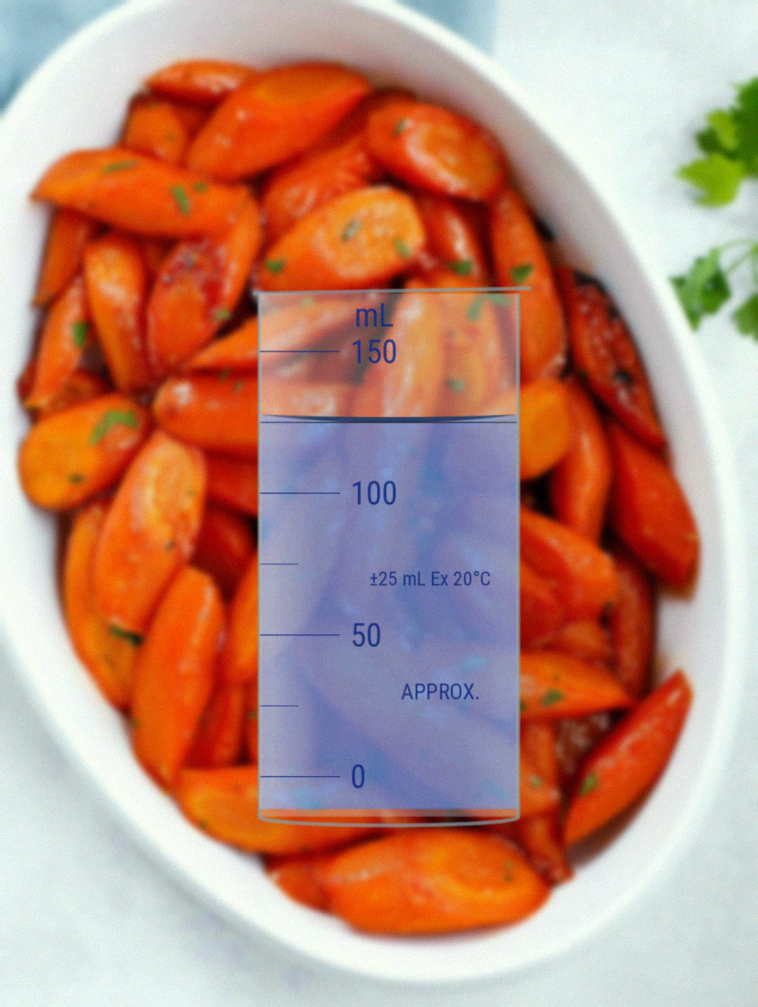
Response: 125mL
